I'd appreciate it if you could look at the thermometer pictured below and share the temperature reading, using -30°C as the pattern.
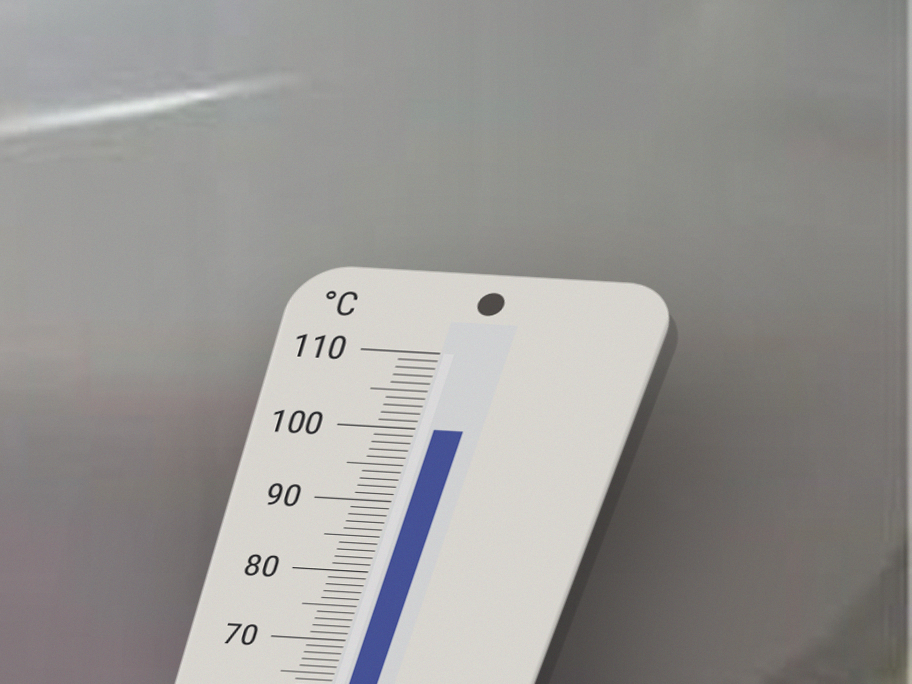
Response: 100°C
